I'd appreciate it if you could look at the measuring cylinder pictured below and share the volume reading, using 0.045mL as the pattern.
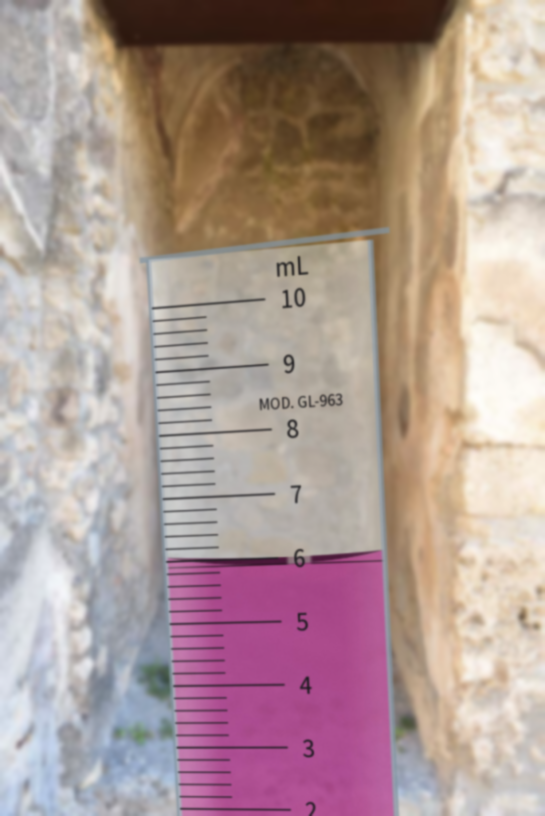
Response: 5.9mL
